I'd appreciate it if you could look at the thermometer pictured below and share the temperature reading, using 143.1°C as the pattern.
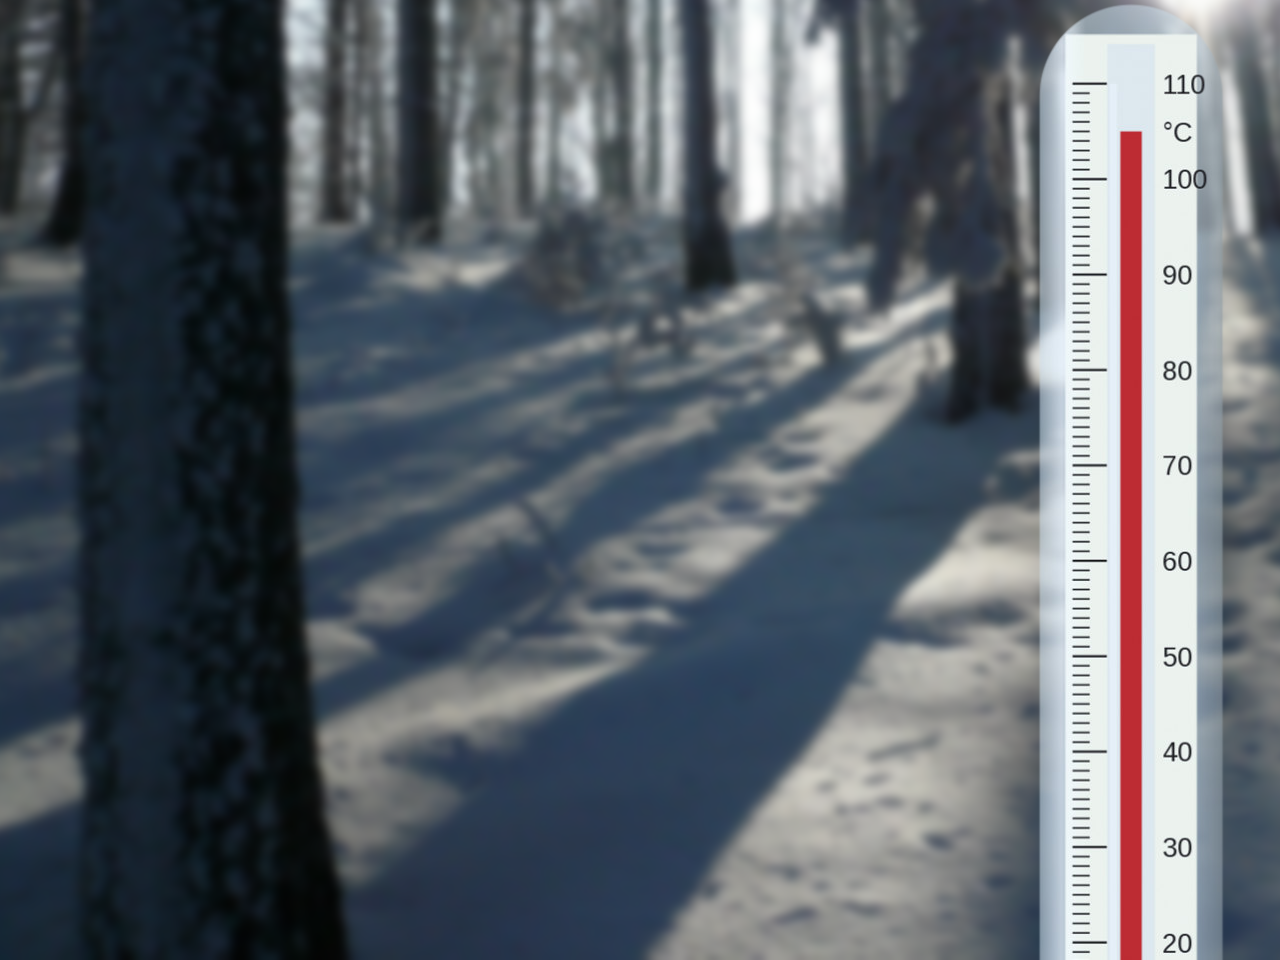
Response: 105°C
